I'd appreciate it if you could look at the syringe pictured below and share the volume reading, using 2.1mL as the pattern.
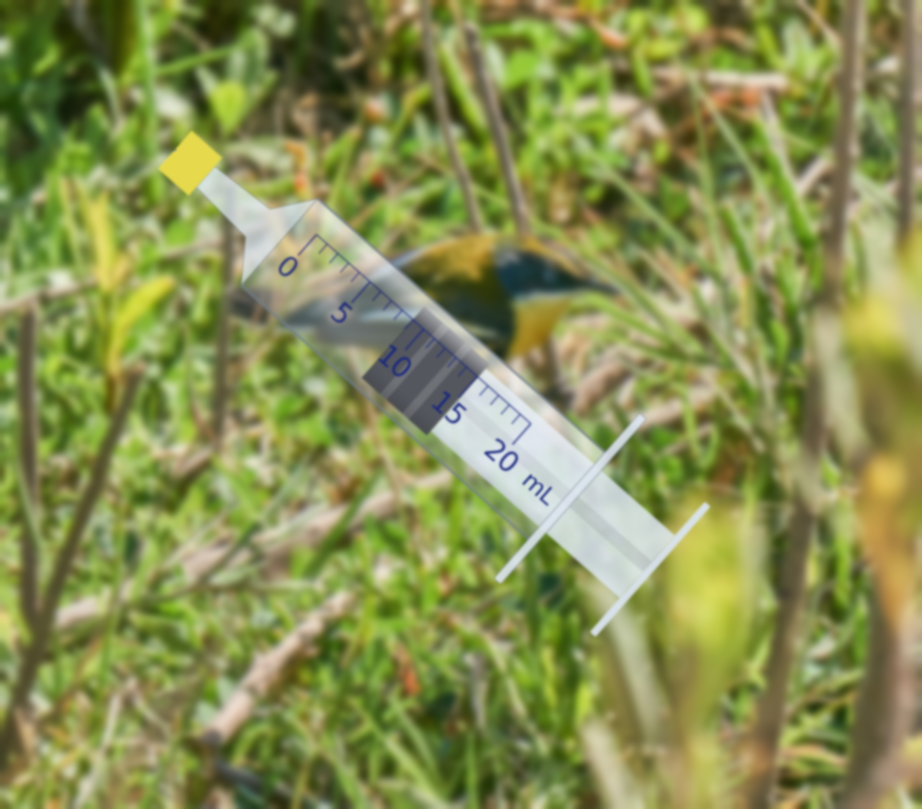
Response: 9mL
